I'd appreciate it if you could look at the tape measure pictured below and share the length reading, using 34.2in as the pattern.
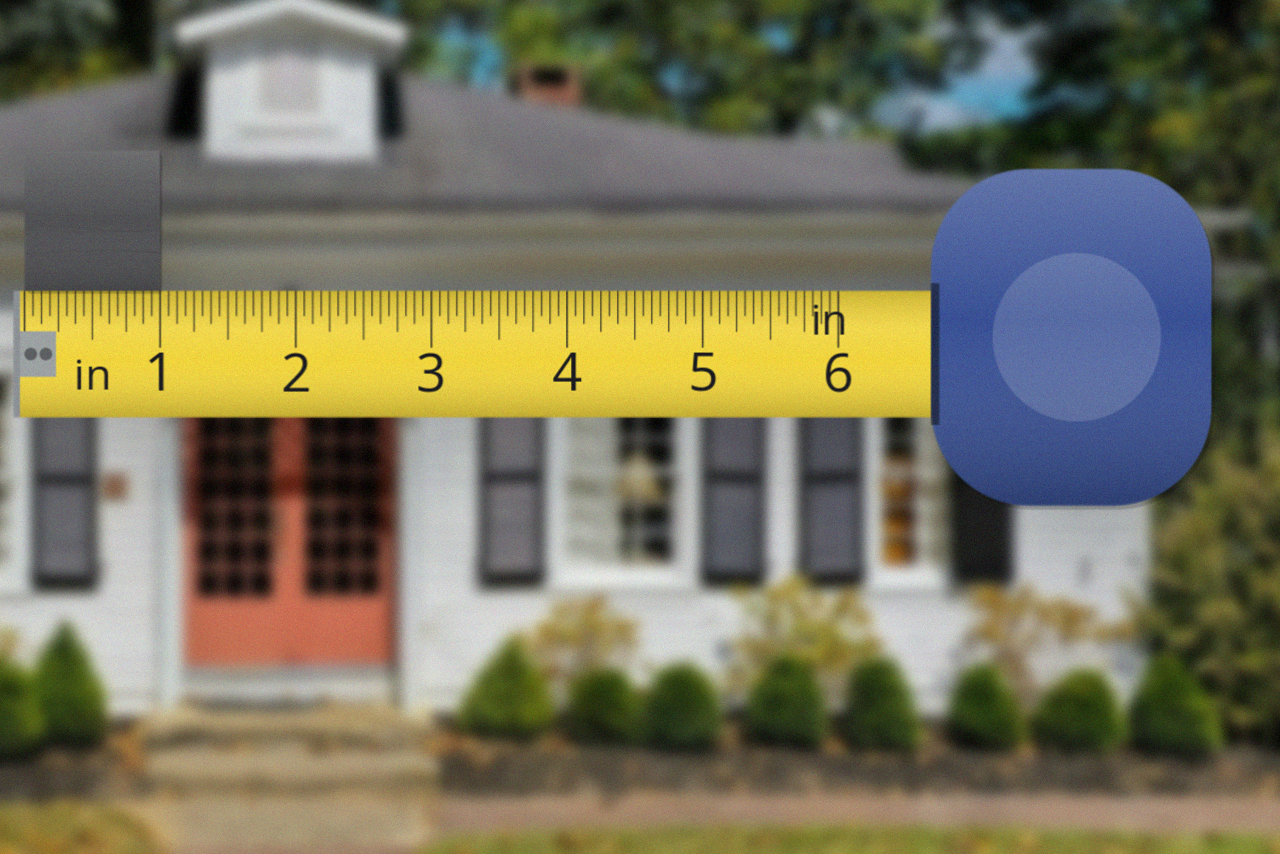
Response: 1in
